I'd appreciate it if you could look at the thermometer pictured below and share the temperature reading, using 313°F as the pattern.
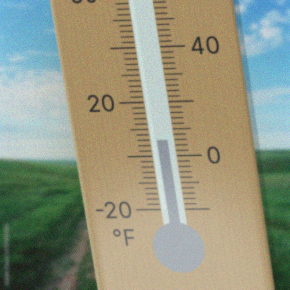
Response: 6°F
